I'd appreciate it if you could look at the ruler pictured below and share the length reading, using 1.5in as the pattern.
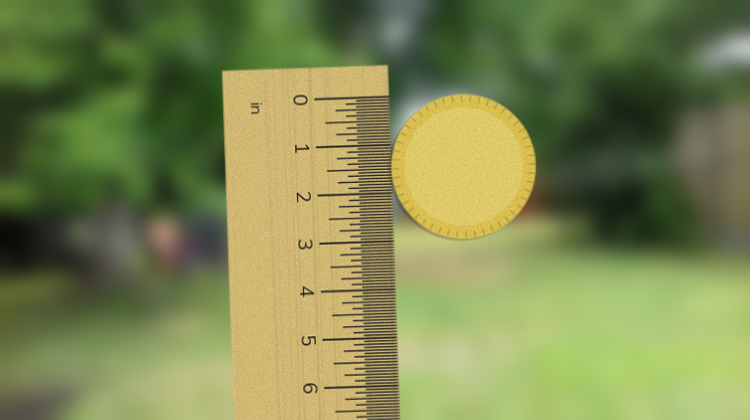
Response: 3in
